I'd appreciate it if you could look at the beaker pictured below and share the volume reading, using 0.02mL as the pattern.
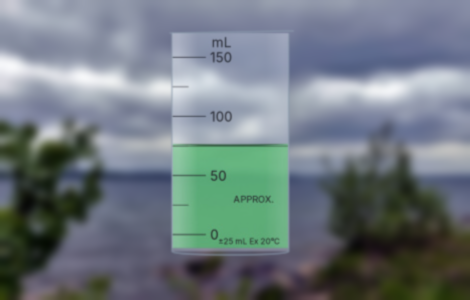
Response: 75mL
